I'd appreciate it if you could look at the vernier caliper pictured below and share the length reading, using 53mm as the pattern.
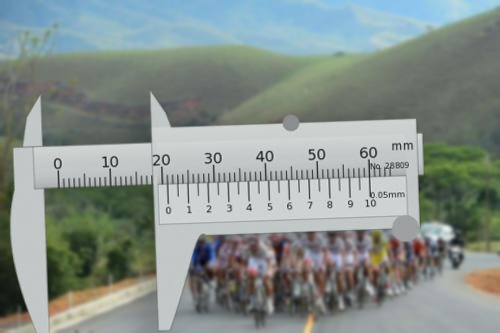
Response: 21.0mm
